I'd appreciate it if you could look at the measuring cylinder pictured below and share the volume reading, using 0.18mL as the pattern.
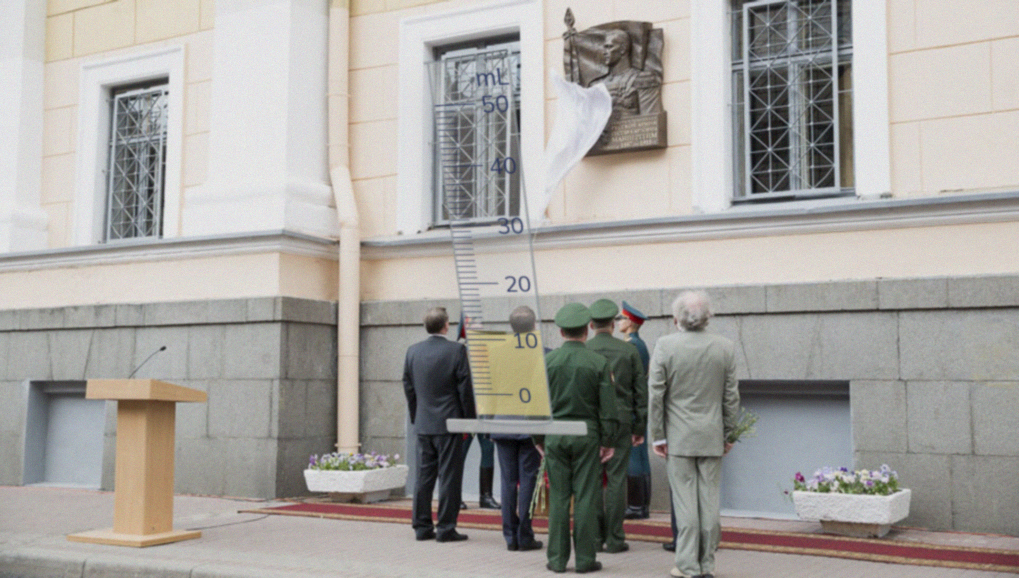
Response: 11mL
